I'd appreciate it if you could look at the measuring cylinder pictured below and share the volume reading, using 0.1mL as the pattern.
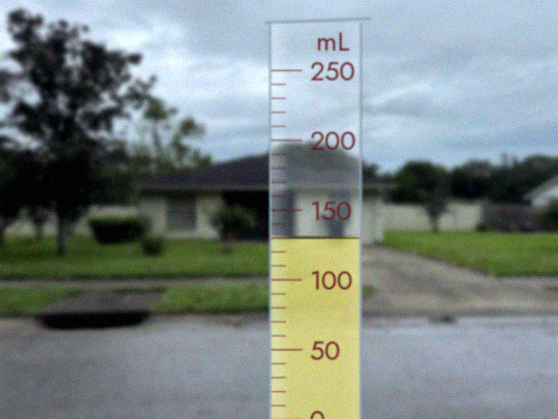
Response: 130mL
